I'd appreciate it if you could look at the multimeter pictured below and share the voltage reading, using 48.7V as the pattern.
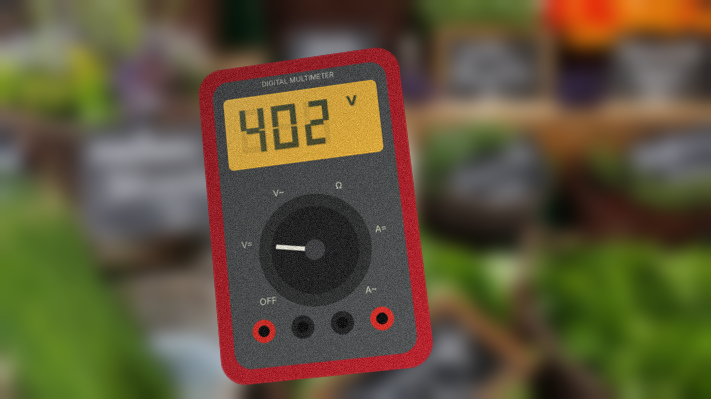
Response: 402V
